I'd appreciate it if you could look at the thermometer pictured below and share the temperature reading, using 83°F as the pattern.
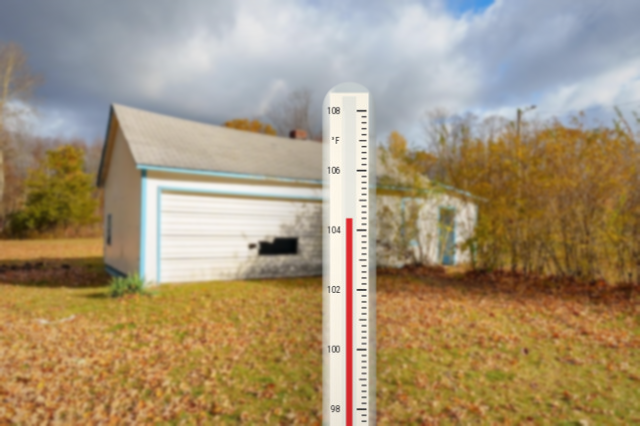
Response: 104.4°F
